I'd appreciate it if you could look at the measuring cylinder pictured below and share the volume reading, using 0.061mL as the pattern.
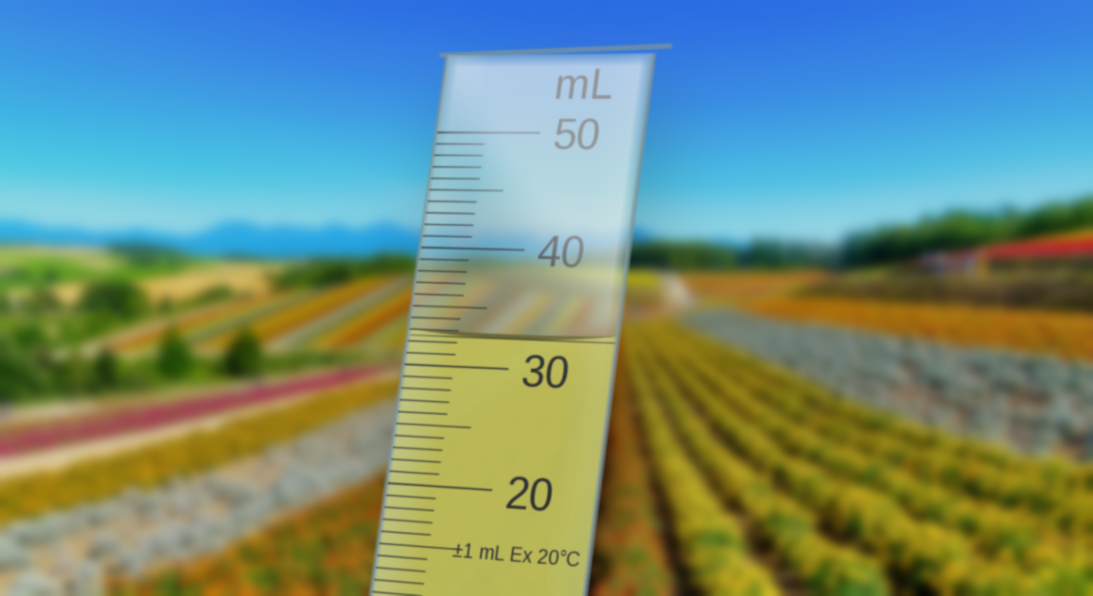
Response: 32.5mL
